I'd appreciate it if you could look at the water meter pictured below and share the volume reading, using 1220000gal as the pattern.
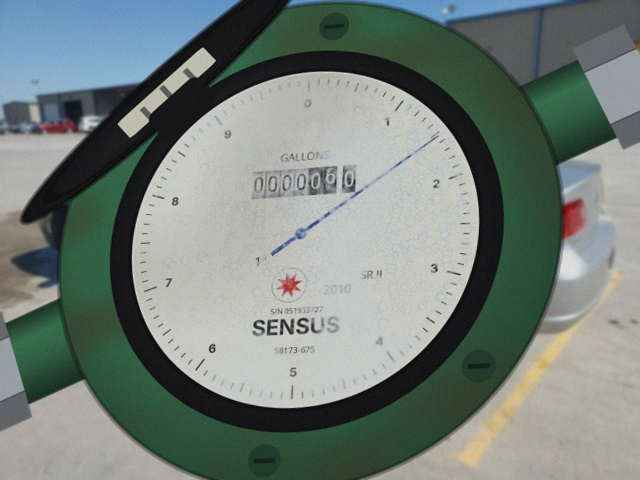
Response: 61.5gal
